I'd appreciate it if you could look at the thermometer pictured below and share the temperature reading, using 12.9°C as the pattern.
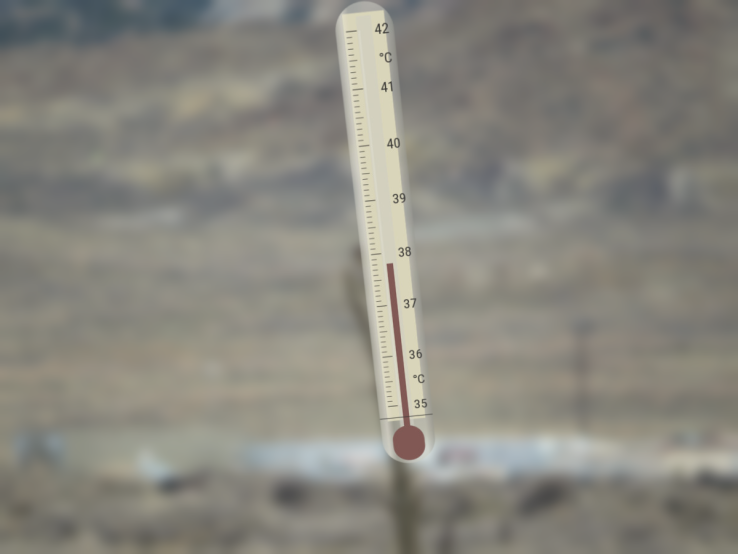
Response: 37.8°C
